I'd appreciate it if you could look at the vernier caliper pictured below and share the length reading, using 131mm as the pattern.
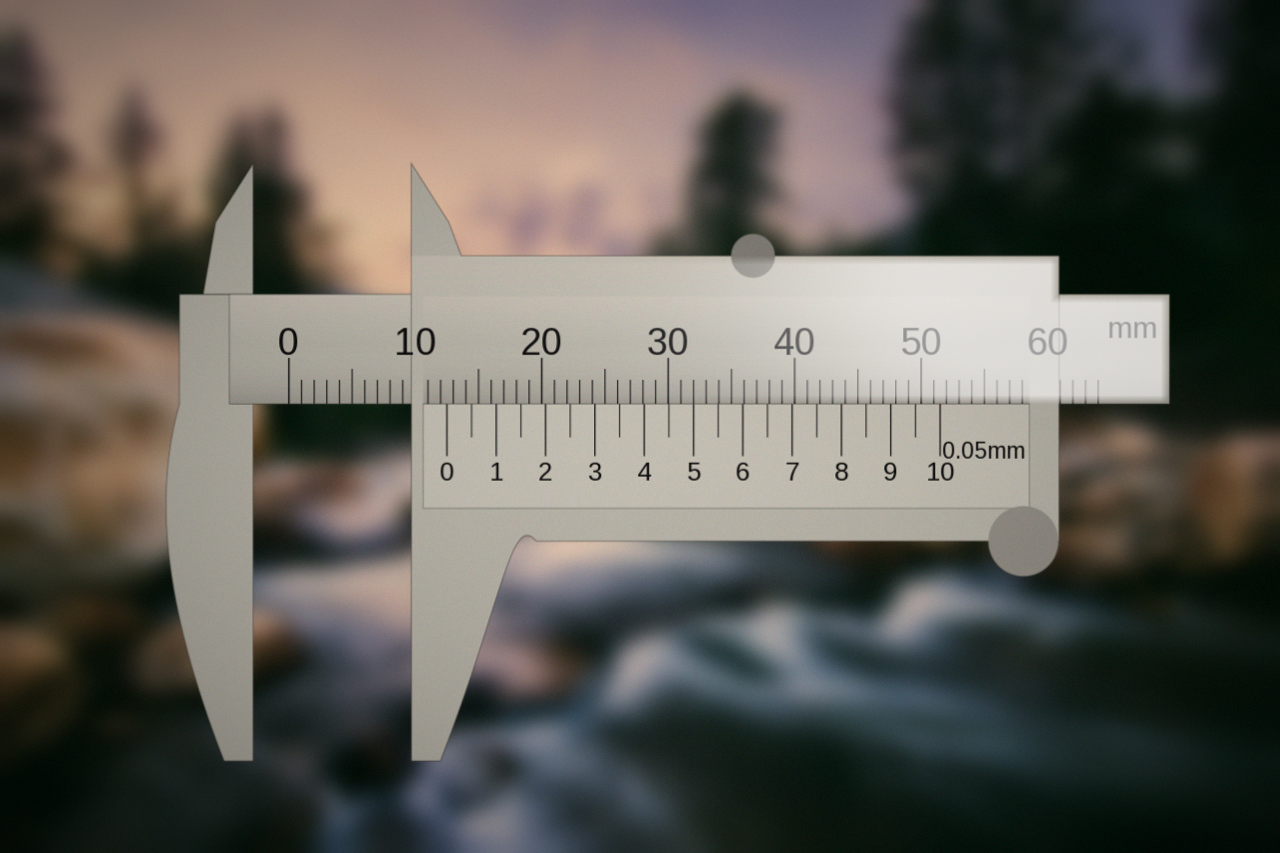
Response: 12.5mm
